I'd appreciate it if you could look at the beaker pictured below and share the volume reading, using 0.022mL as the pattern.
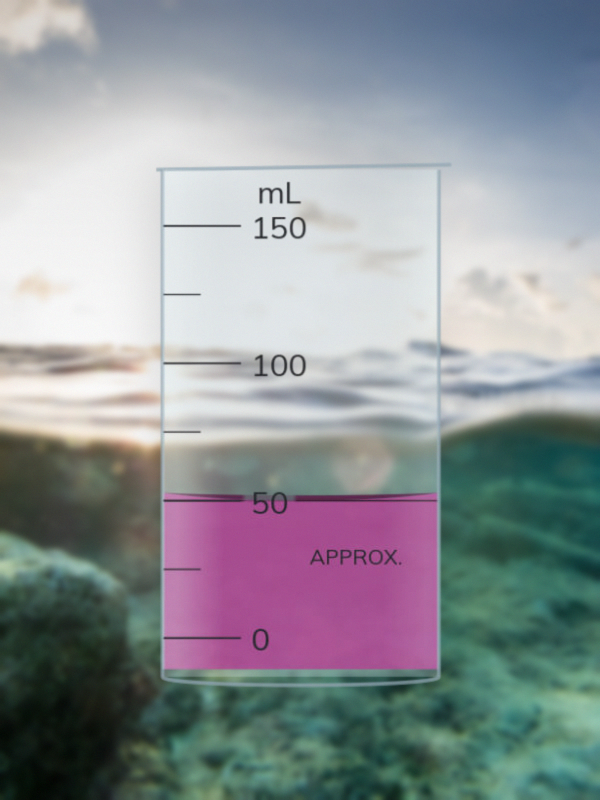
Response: 50mL
